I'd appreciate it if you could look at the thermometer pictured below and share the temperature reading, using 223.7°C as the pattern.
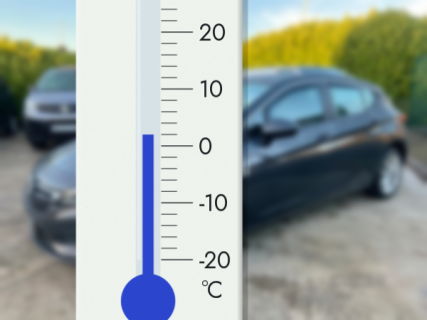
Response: 2°C
